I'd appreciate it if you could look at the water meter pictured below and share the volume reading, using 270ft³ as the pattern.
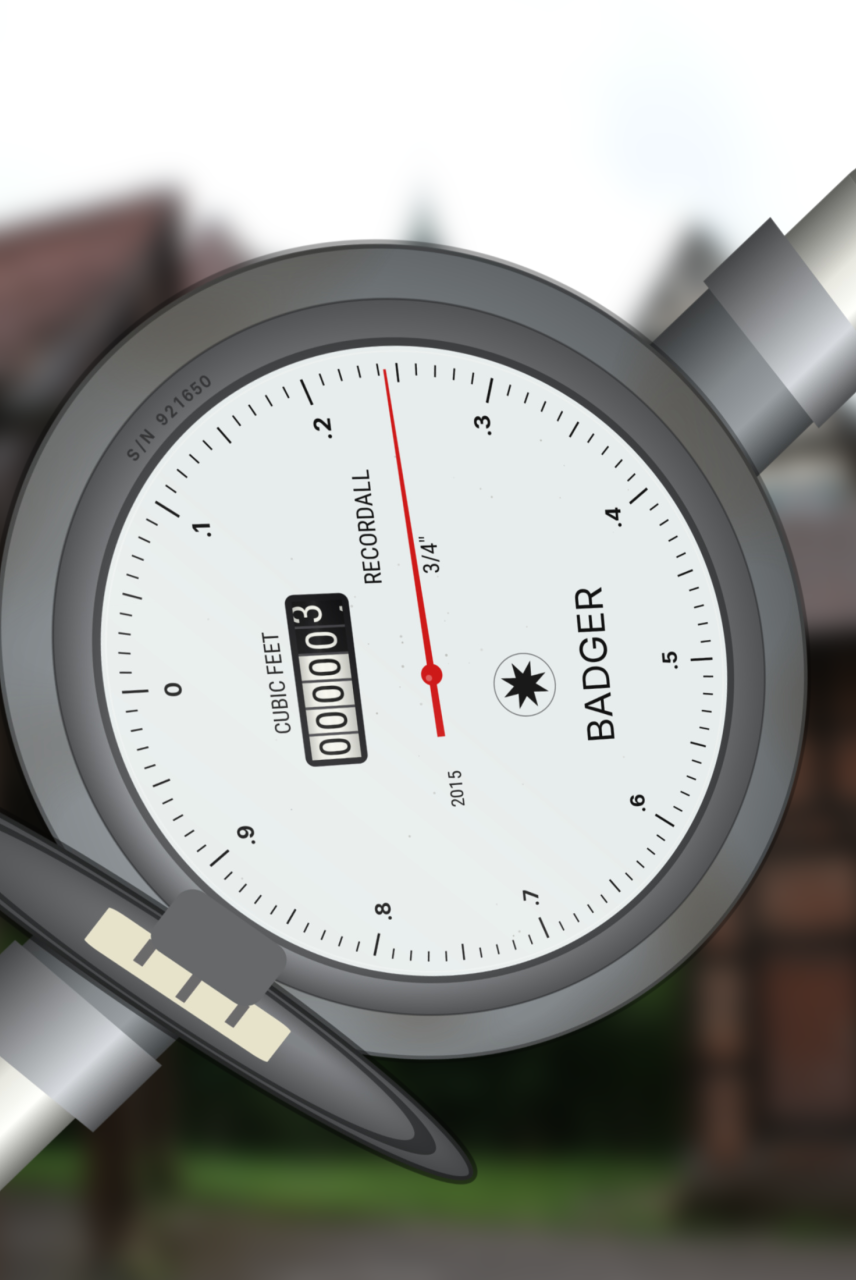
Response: 3.24ft³
